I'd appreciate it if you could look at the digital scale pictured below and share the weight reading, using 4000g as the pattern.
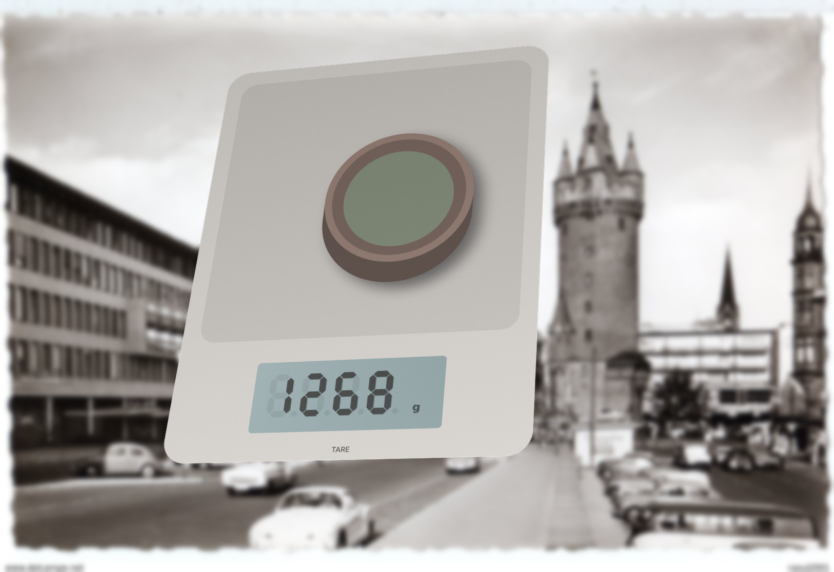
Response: 1268g
